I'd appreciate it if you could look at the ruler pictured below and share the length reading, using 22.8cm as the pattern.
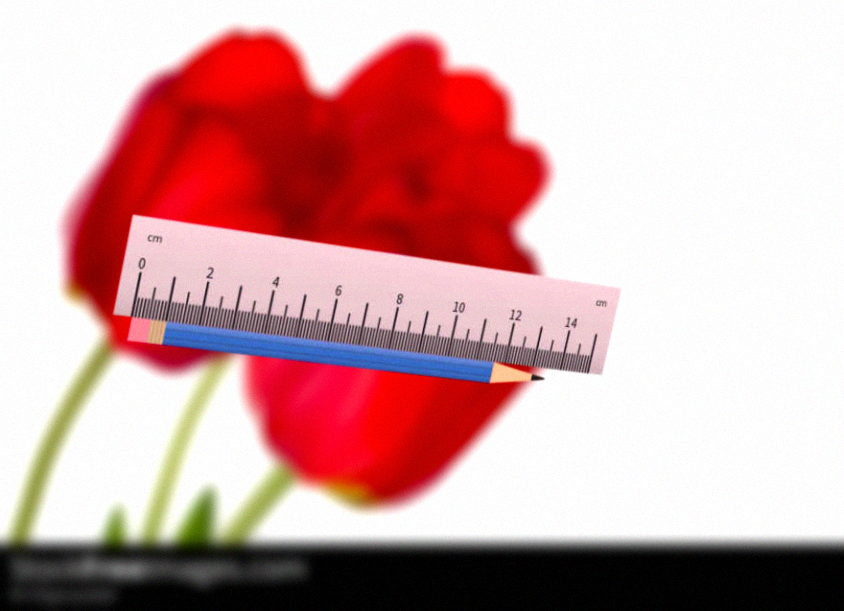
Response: 13.5cm
